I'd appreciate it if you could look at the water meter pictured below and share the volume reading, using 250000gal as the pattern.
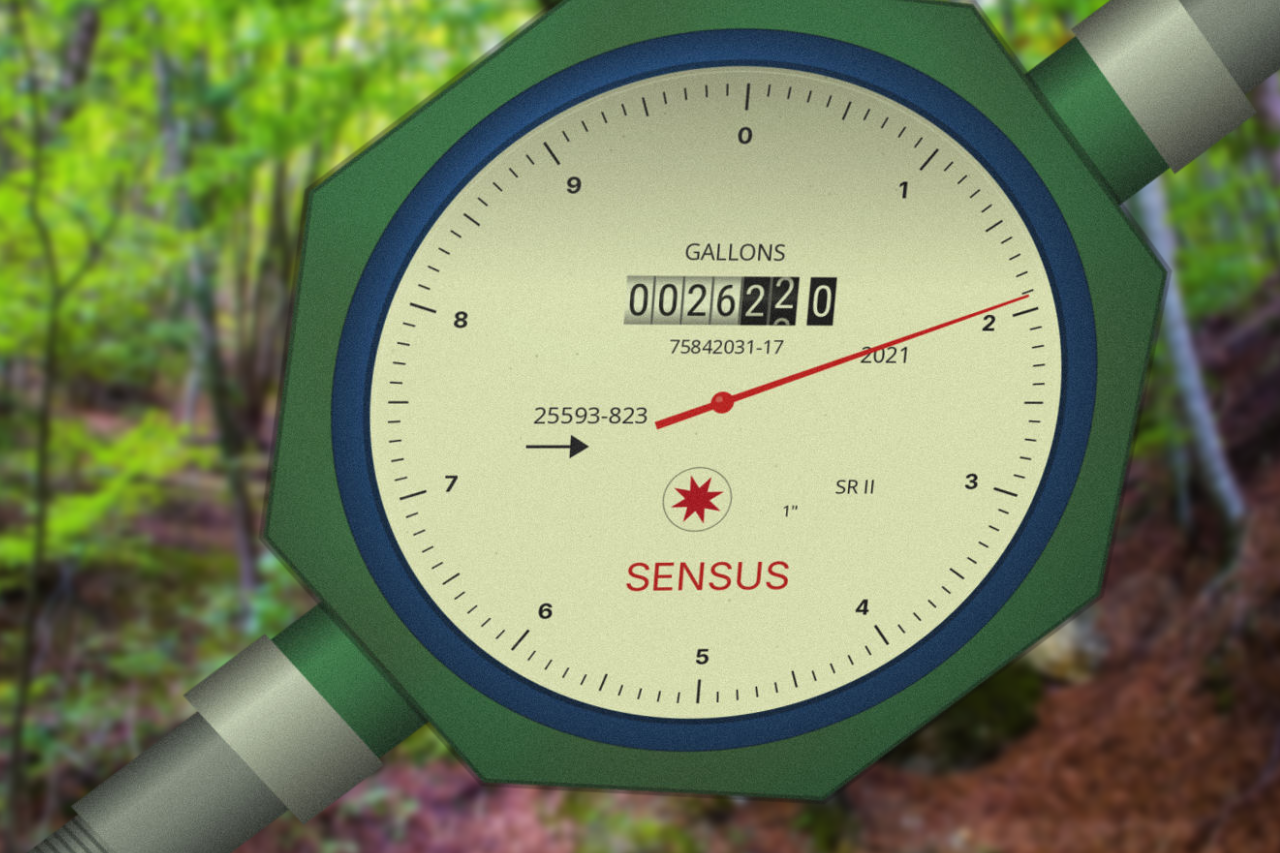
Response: 26221.9gal
